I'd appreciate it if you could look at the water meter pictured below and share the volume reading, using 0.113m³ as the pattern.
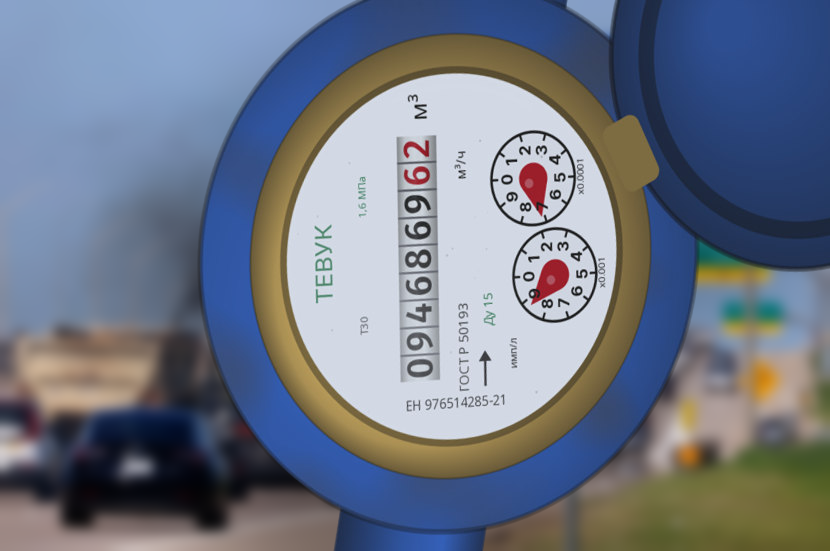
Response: 946869.6287m³
